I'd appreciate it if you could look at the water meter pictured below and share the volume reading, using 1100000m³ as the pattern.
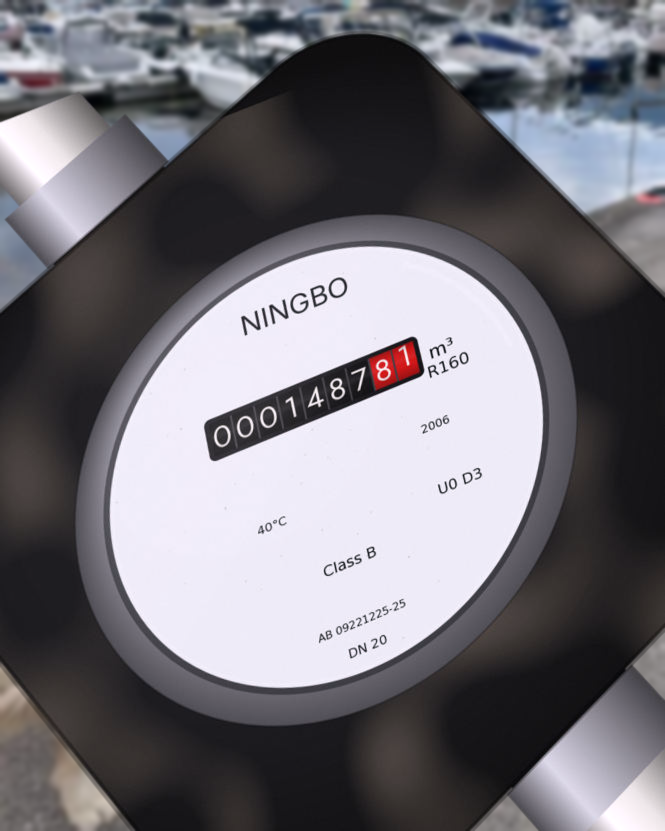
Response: 1487.81m³
